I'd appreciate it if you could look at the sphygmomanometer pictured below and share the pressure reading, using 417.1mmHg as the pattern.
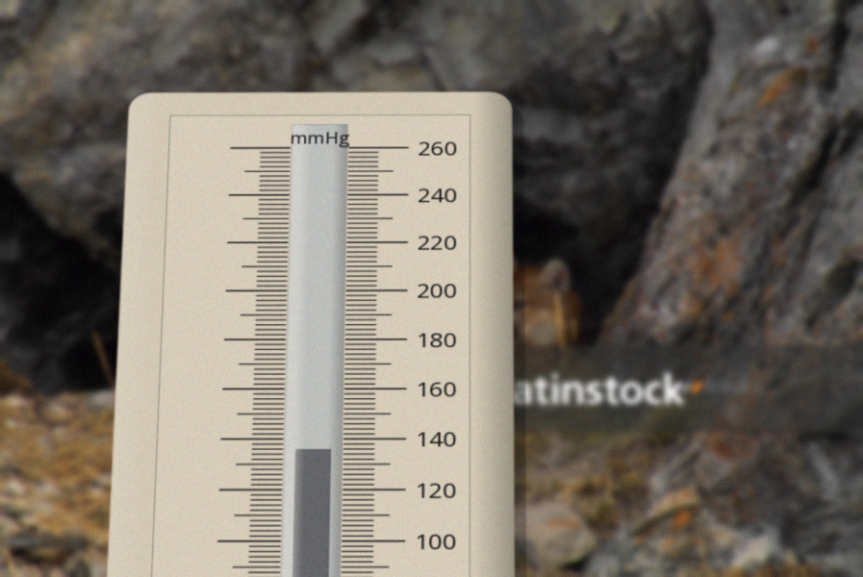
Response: 136mmHg
